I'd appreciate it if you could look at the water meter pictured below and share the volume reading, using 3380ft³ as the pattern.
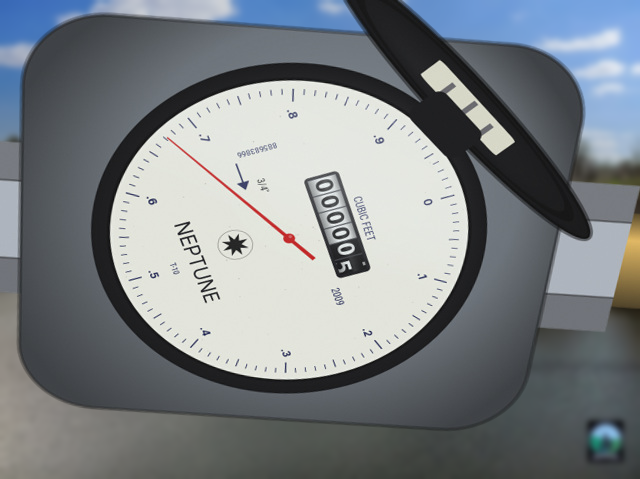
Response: 4.67ft³
